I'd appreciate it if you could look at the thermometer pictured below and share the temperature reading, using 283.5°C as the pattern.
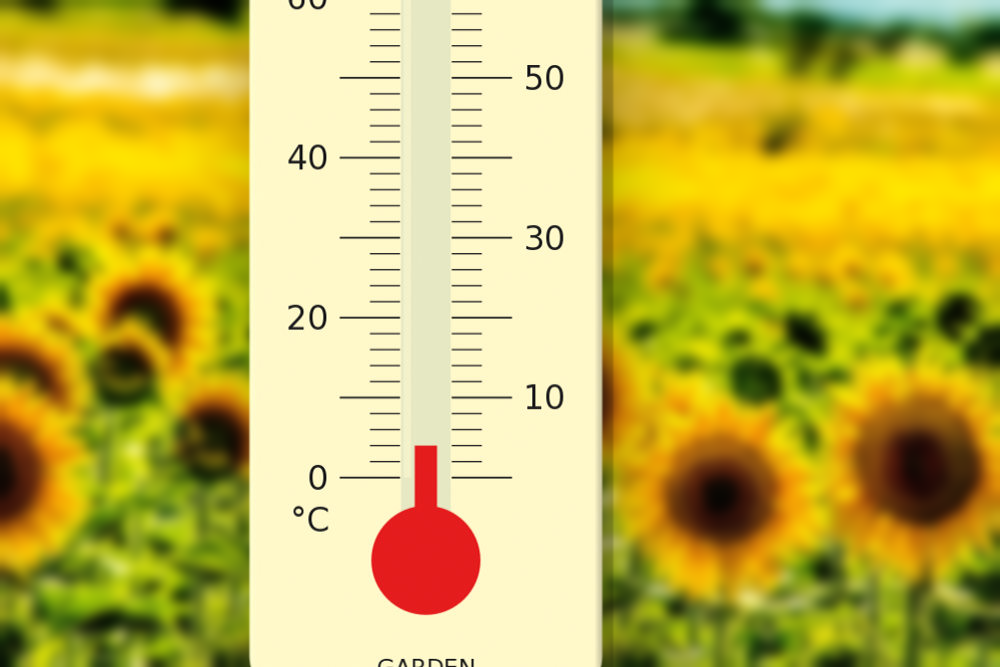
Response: 4°C
